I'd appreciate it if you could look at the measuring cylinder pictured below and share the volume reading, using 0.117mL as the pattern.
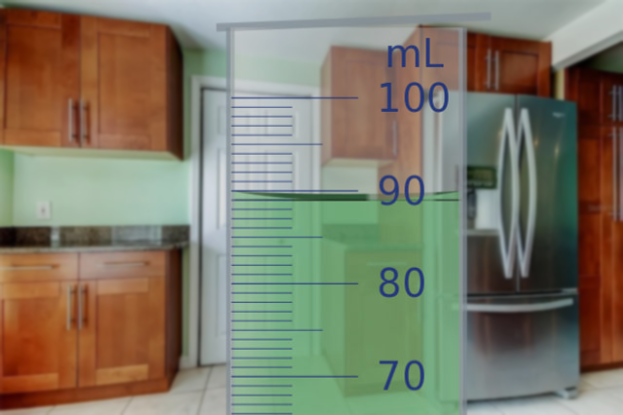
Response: 89mL
